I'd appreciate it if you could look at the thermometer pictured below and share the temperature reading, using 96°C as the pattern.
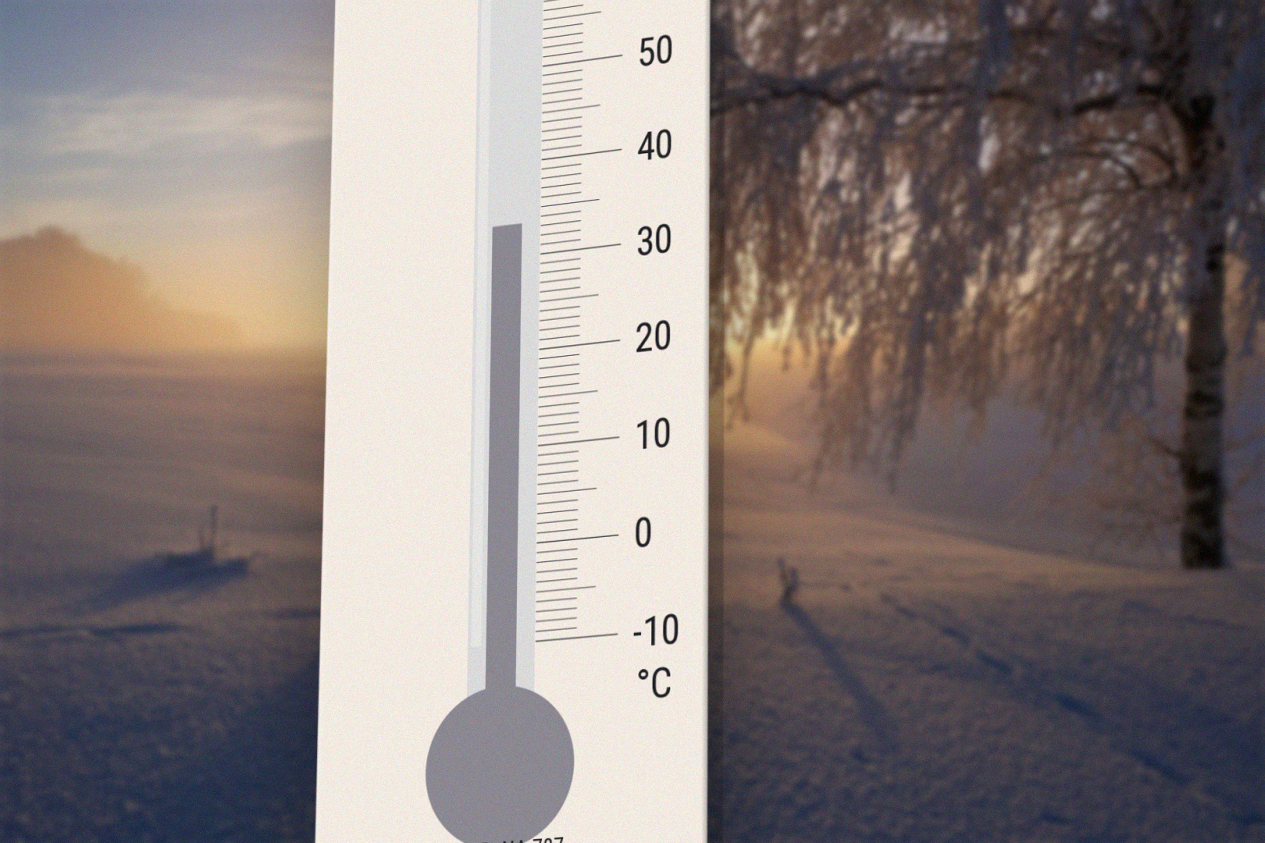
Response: 33.5°C
